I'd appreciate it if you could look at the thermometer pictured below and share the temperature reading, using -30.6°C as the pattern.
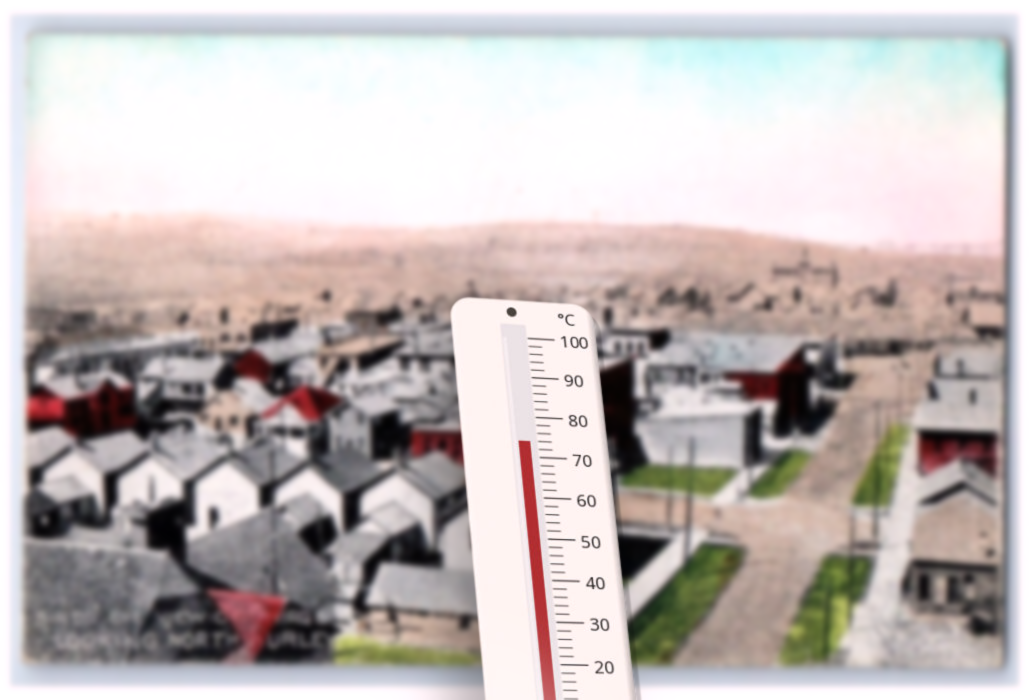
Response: 74°C
